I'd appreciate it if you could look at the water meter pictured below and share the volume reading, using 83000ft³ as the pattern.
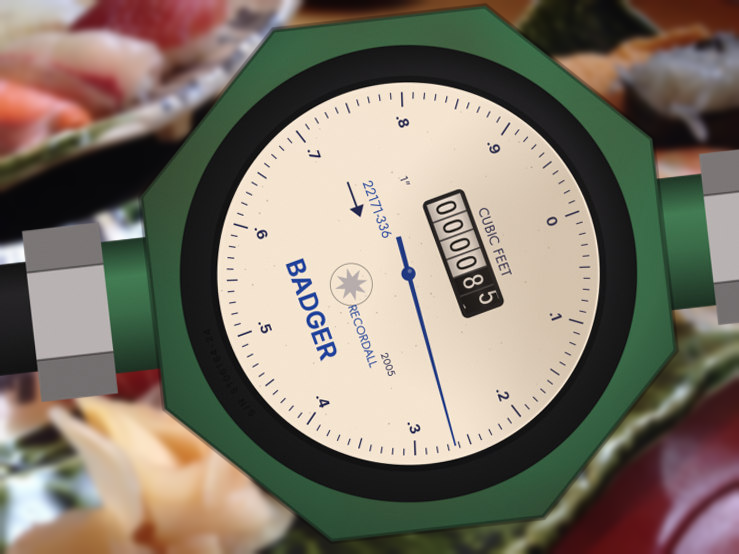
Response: 85.26ft³
